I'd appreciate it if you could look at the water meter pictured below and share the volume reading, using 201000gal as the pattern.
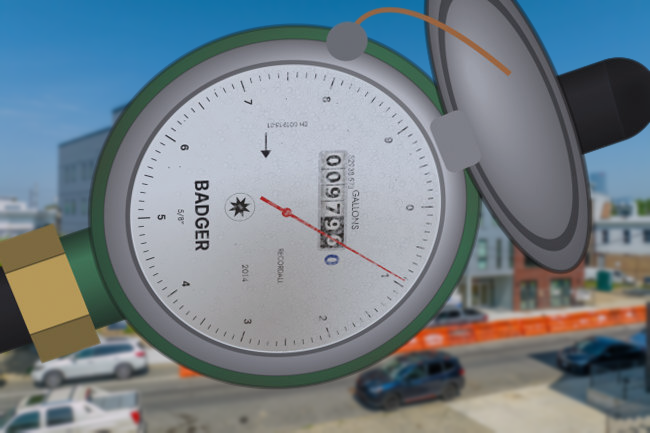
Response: 97960.9gal
